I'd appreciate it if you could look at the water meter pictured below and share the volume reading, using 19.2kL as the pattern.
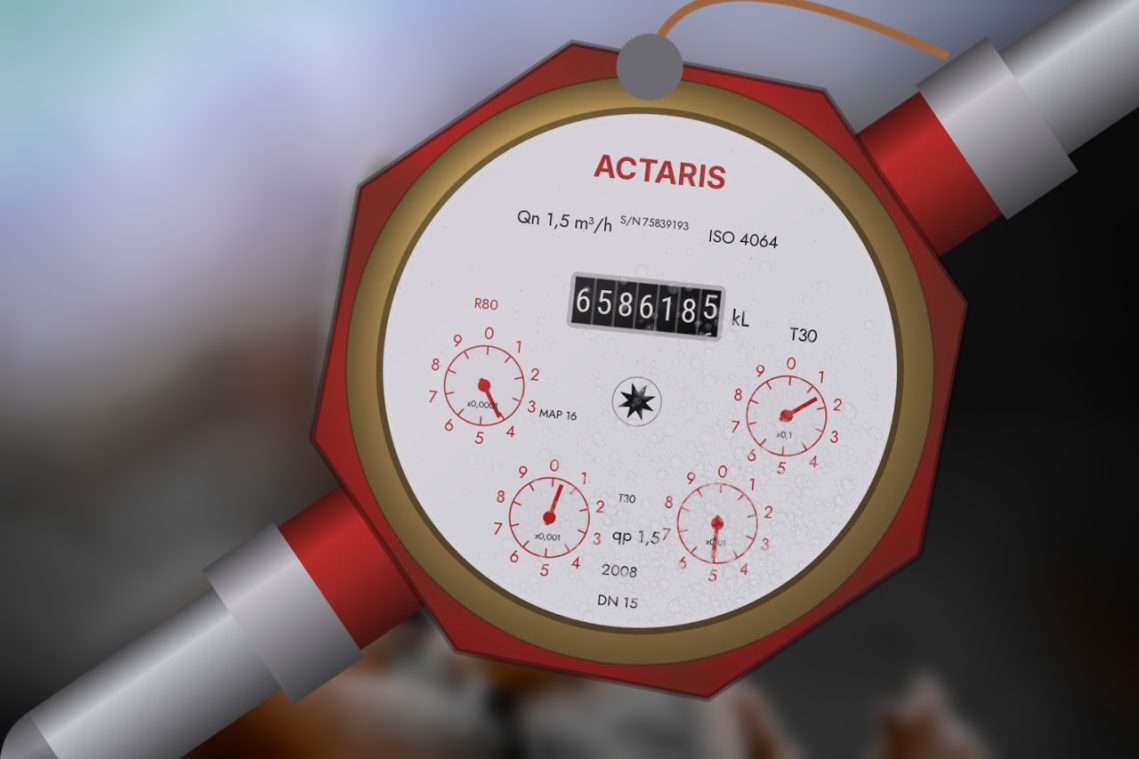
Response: 6586185.1504kL
